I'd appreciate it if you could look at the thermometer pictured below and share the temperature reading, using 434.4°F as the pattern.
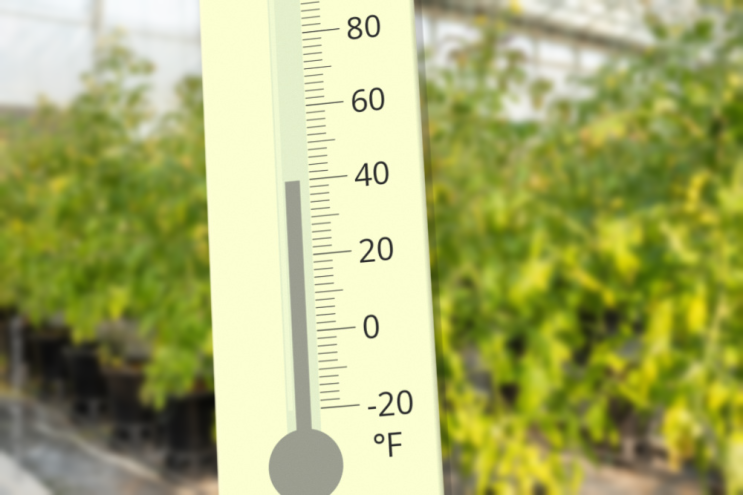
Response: 40°F
